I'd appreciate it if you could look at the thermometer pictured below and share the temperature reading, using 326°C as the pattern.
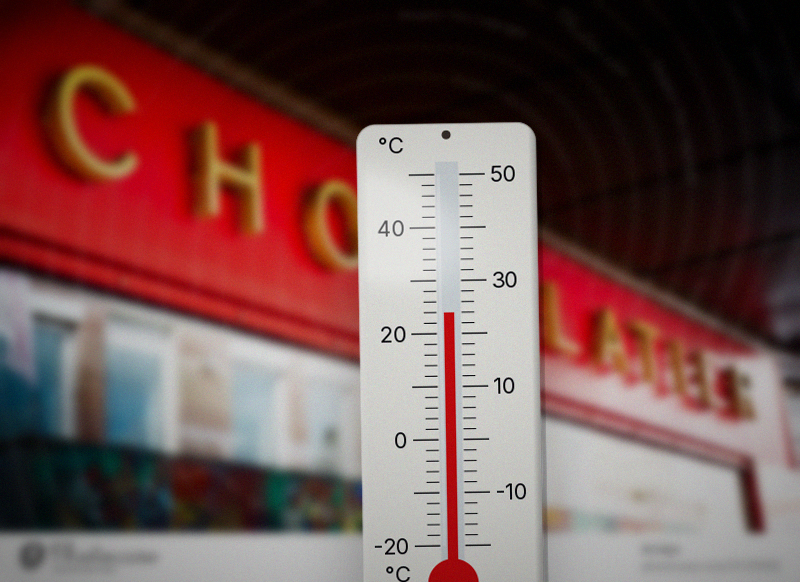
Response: 24°C
